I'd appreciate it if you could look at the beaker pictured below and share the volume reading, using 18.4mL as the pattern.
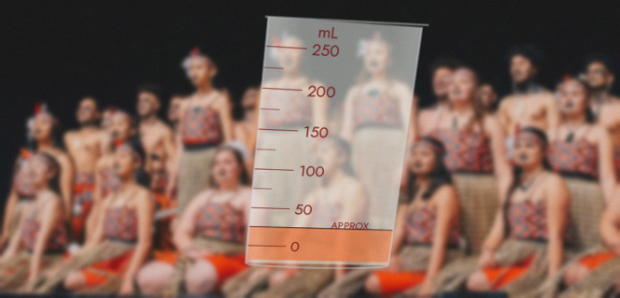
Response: 25mL
